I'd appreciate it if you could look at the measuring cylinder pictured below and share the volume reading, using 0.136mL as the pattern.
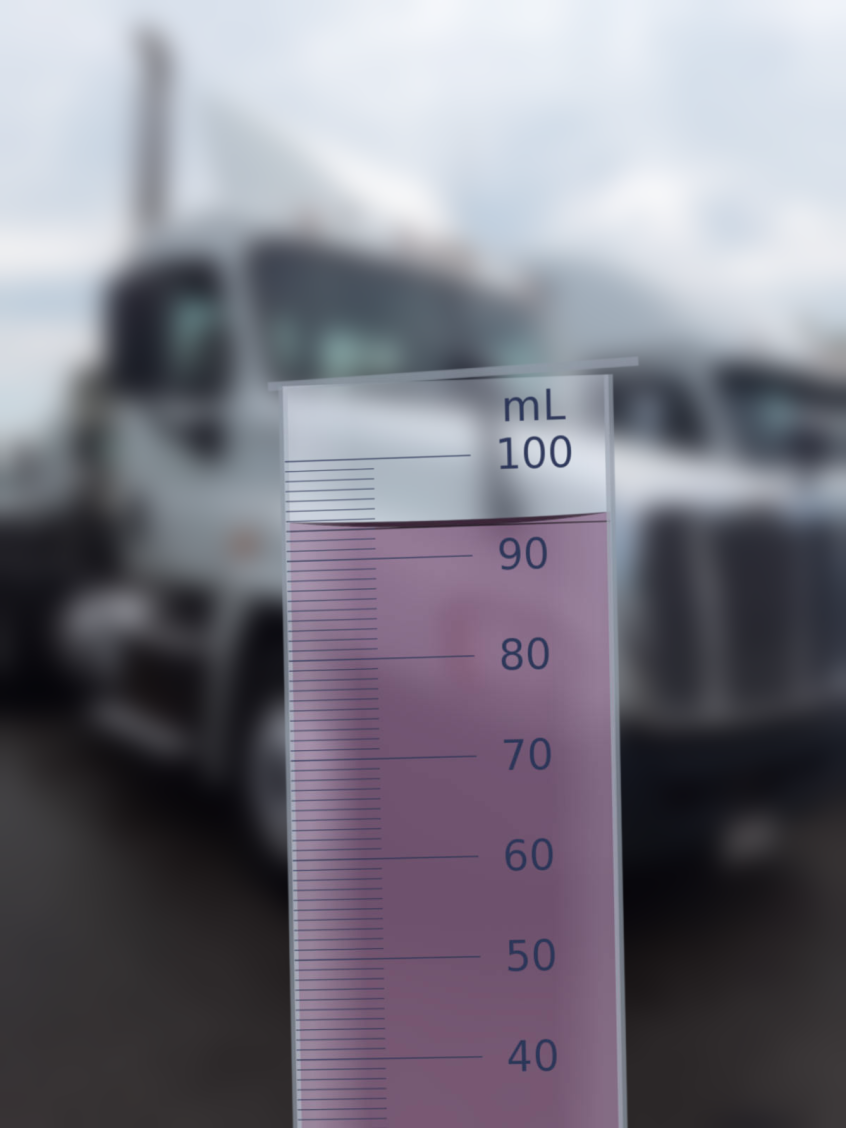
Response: 93mL
